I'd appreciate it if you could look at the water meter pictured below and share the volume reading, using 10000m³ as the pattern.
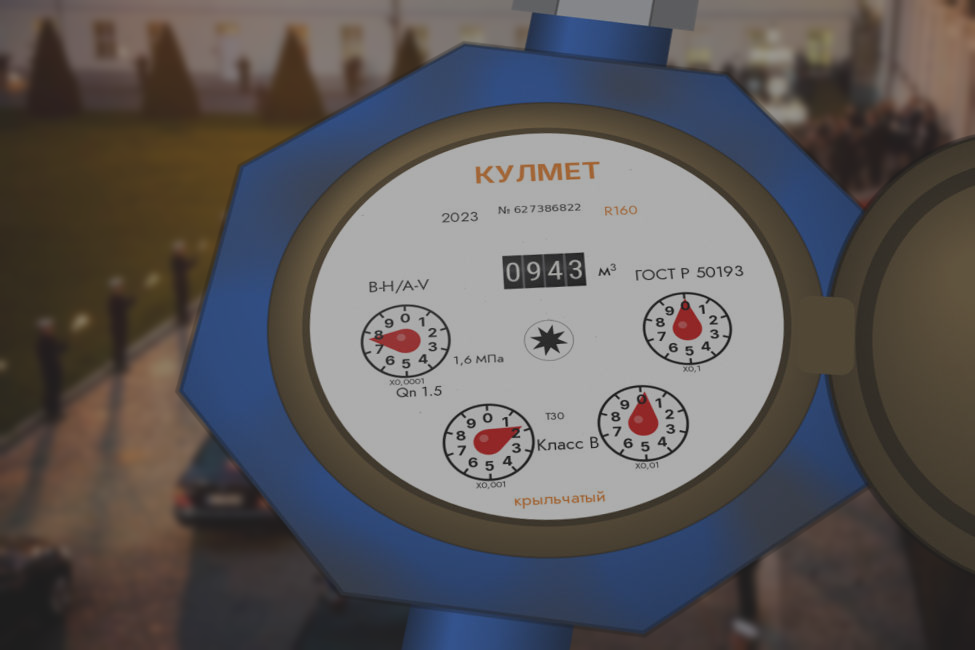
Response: 943.0017m³
